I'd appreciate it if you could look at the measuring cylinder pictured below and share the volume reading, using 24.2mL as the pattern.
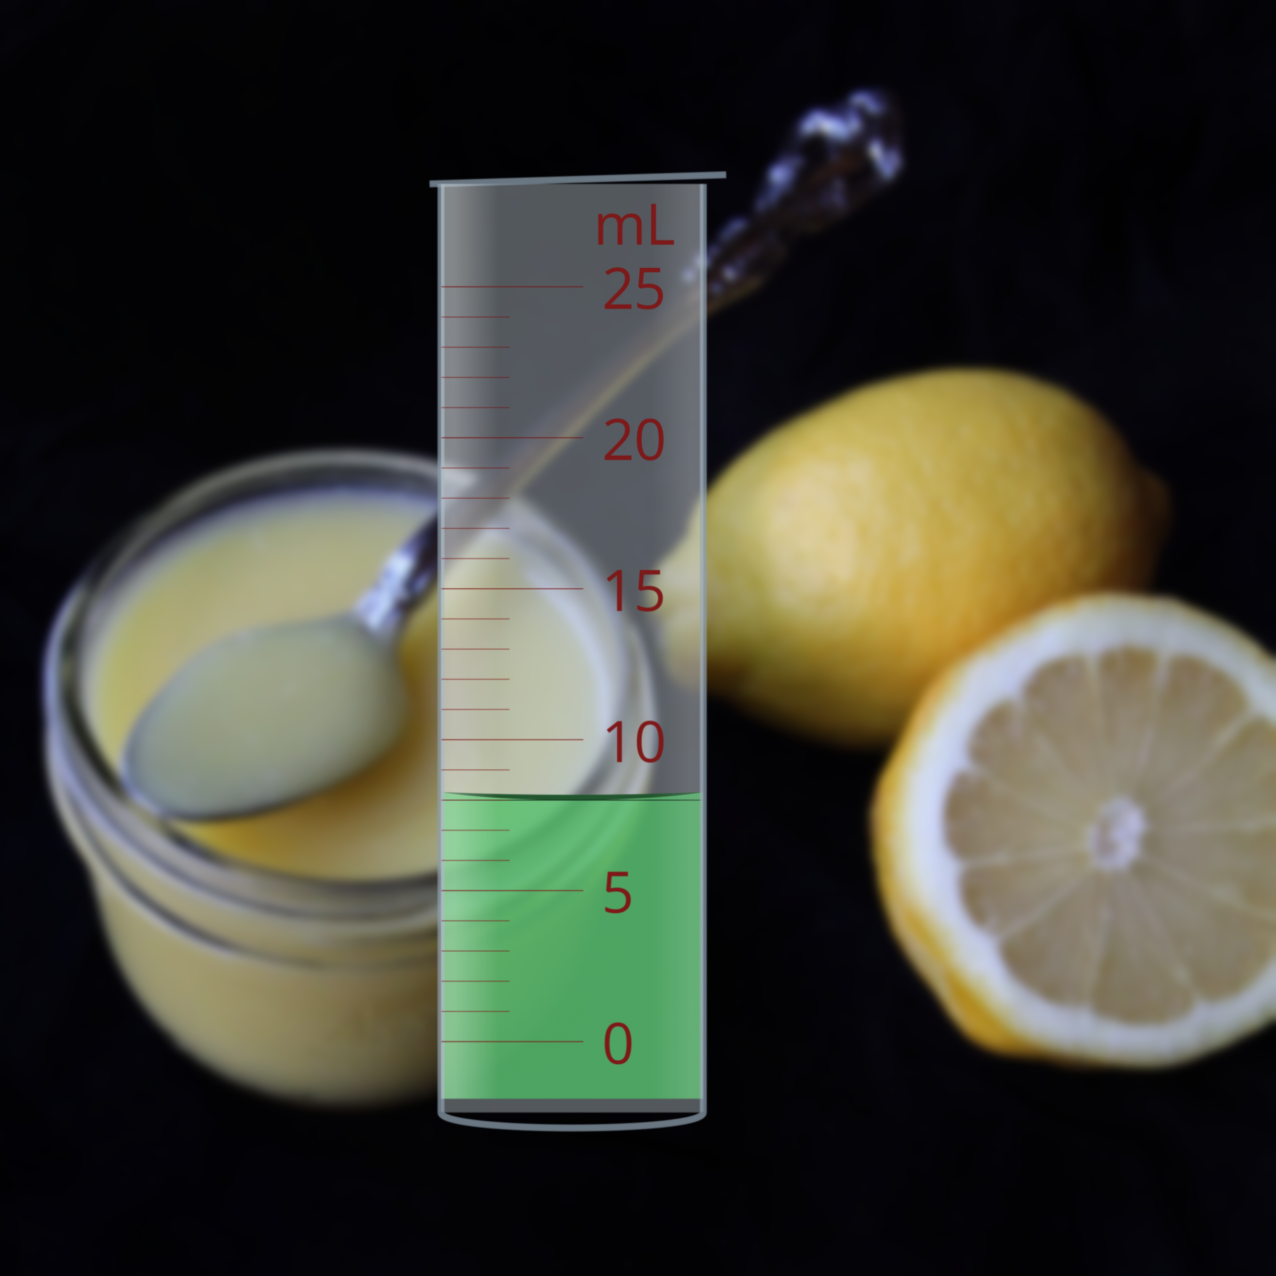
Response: 8mL
